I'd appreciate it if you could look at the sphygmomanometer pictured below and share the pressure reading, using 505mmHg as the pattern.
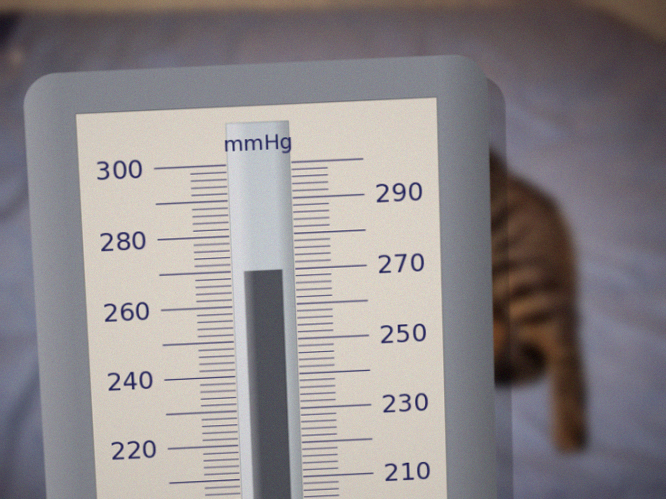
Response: 270mmHg
